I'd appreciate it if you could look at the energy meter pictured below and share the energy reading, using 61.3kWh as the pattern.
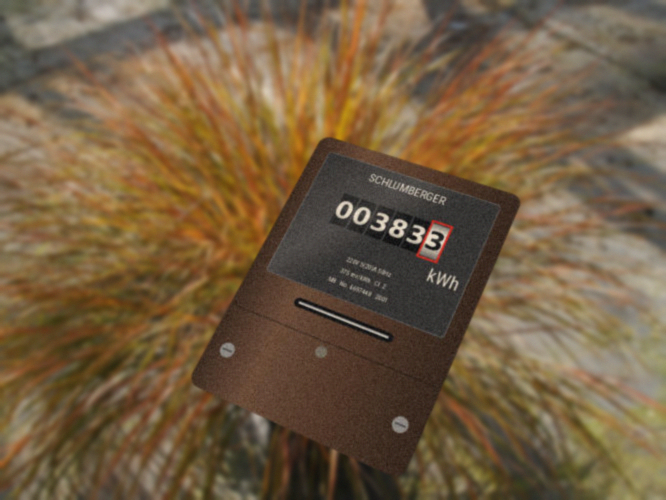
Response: 383.3kWh
